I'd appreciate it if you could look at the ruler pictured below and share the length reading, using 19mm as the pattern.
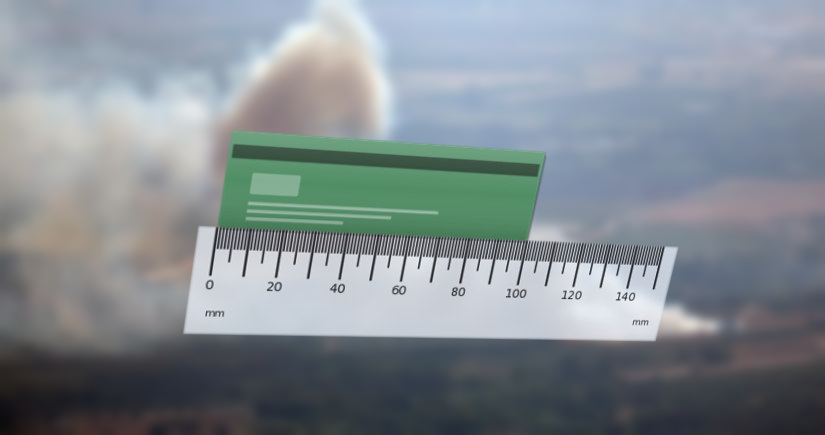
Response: 100mm
